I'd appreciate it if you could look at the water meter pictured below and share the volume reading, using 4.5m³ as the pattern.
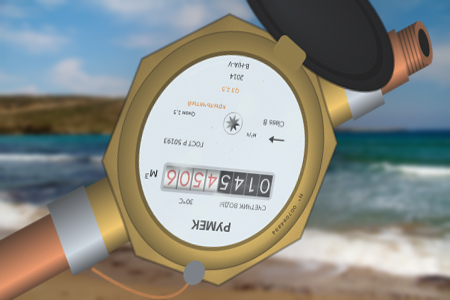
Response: 145.4506m³
